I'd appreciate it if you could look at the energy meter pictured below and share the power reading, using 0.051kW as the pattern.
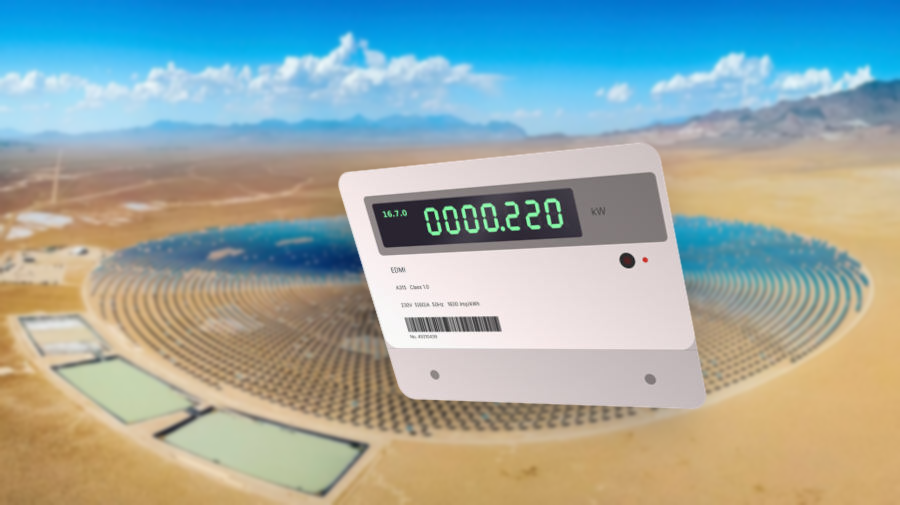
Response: 0.220kW
